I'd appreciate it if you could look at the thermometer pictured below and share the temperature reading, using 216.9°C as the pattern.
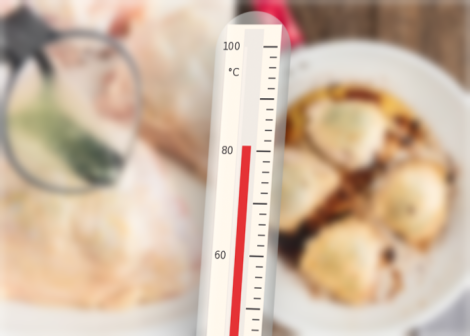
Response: 81°C
